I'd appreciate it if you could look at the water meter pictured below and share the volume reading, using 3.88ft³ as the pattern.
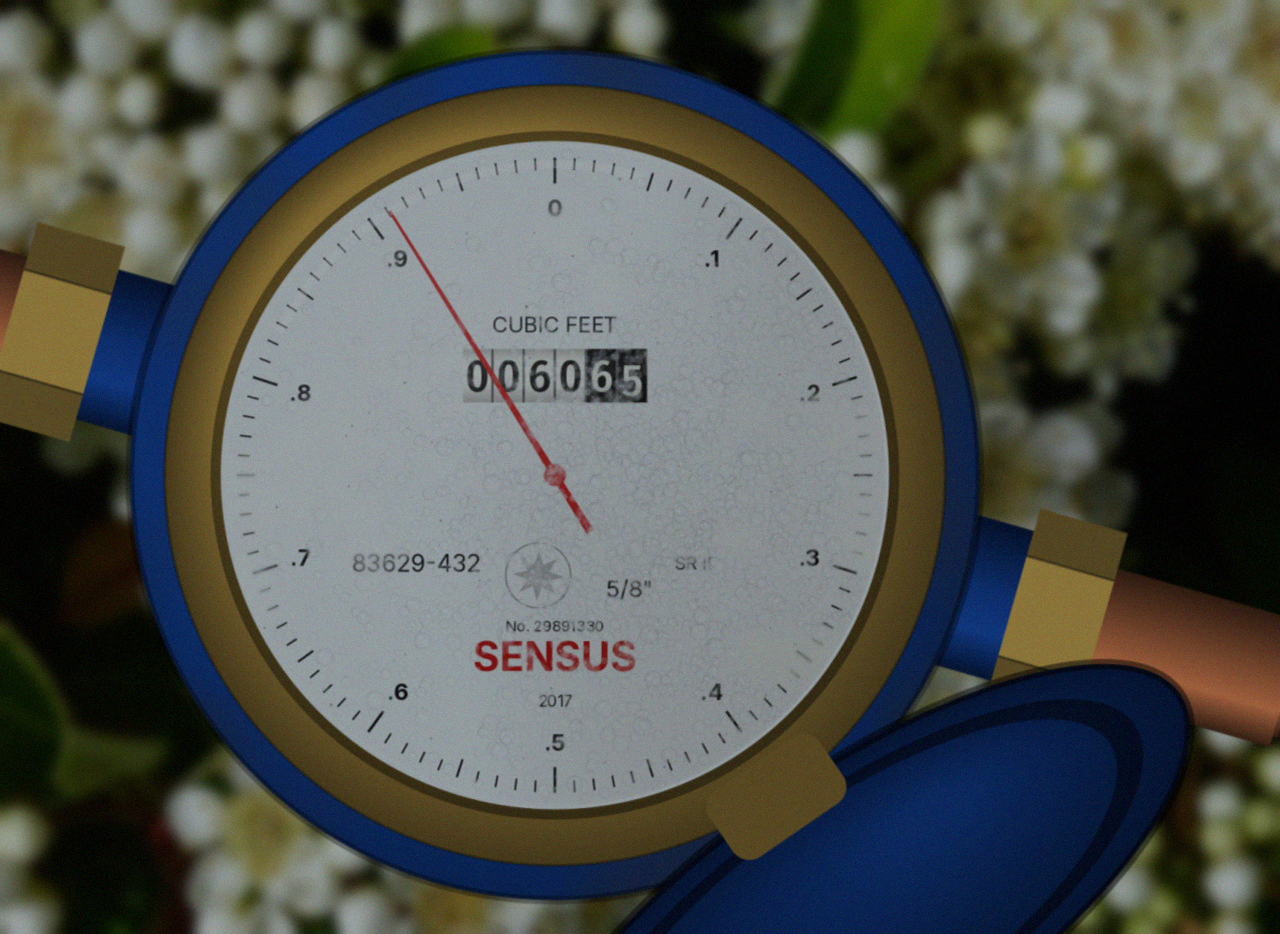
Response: 6064.91ft³
